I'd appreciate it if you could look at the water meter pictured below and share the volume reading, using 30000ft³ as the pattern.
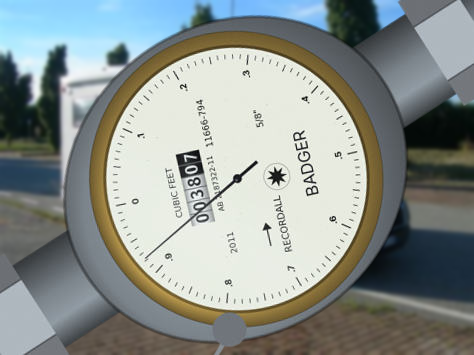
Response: 3806.92ft³
